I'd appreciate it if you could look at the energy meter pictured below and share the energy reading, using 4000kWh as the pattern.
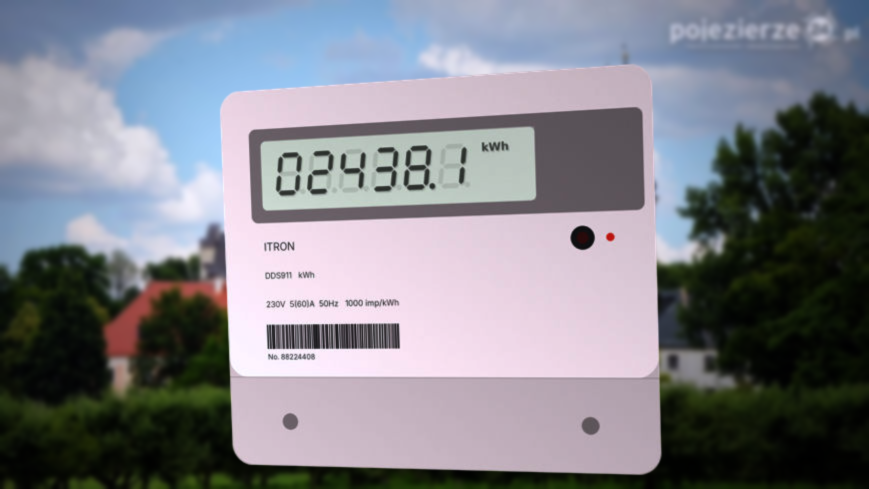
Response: 2438.1kWh
